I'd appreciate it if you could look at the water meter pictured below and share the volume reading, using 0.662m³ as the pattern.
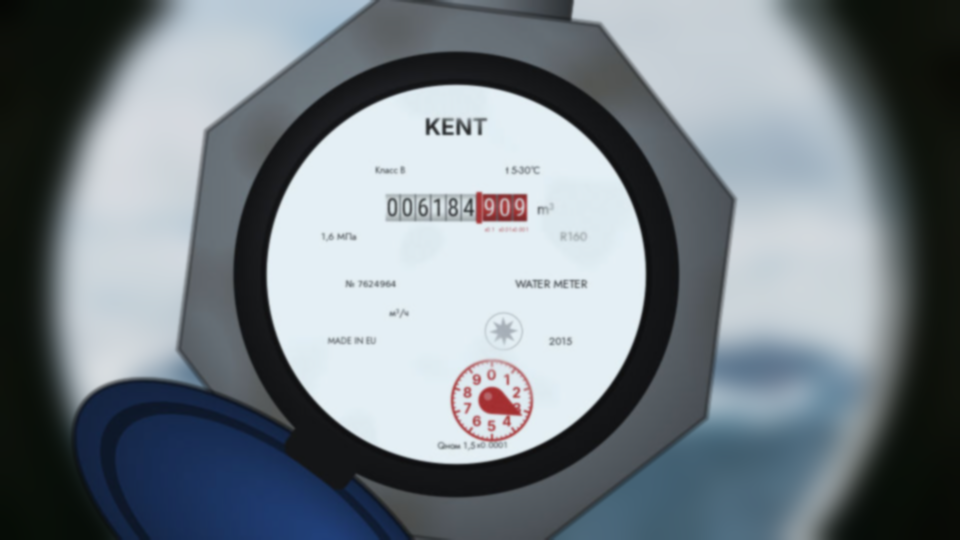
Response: 6184.9093m³
